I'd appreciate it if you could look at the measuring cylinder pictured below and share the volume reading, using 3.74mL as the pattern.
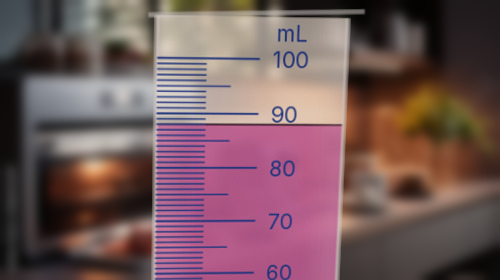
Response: 88mL
